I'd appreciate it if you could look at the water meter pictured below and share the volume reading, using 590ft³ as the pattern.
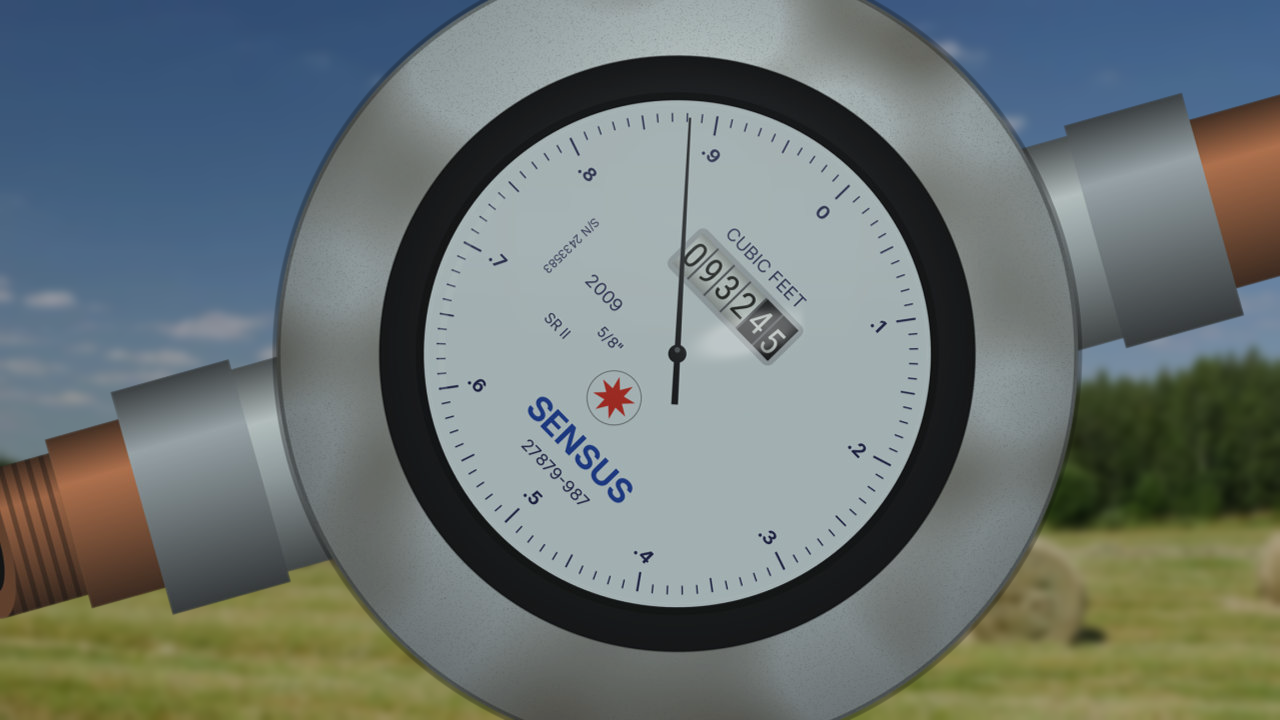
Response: 93244.88ft³
